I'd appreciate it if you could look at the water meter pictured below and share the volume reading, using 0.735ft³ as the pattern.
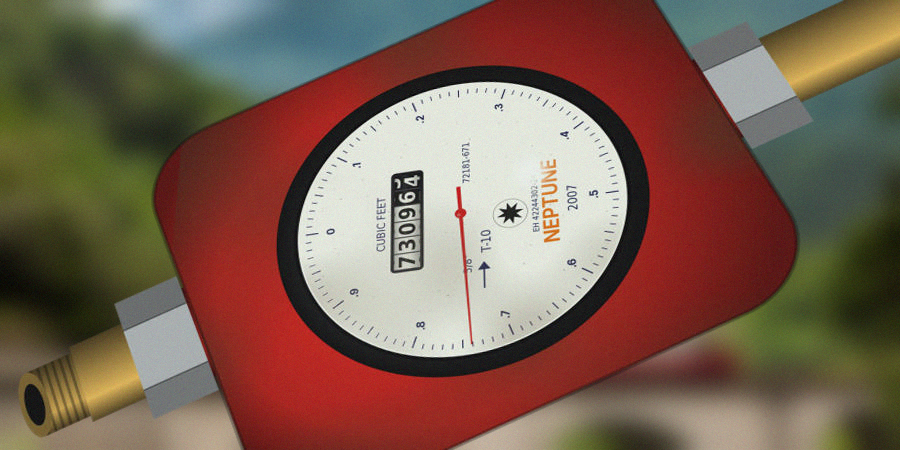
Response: 730963.74ft³
